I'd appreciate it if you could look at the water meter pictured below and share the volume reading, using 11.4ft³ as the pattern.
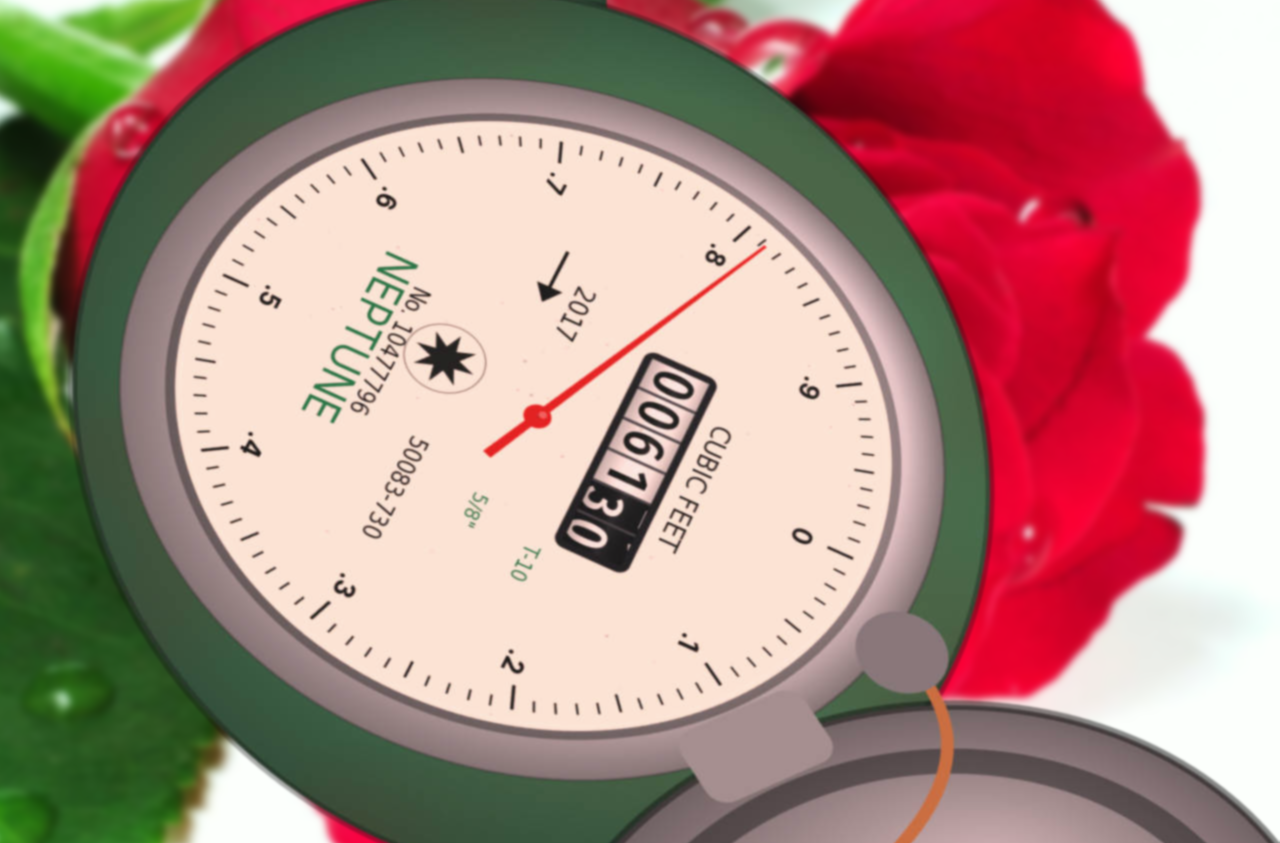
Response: 6129.81ft³
